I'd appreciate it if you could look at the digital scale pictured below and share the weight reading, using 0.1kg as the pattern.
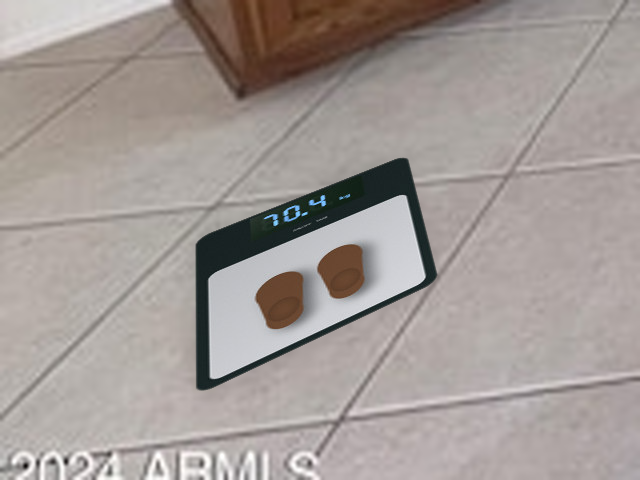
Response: 70.4kg
